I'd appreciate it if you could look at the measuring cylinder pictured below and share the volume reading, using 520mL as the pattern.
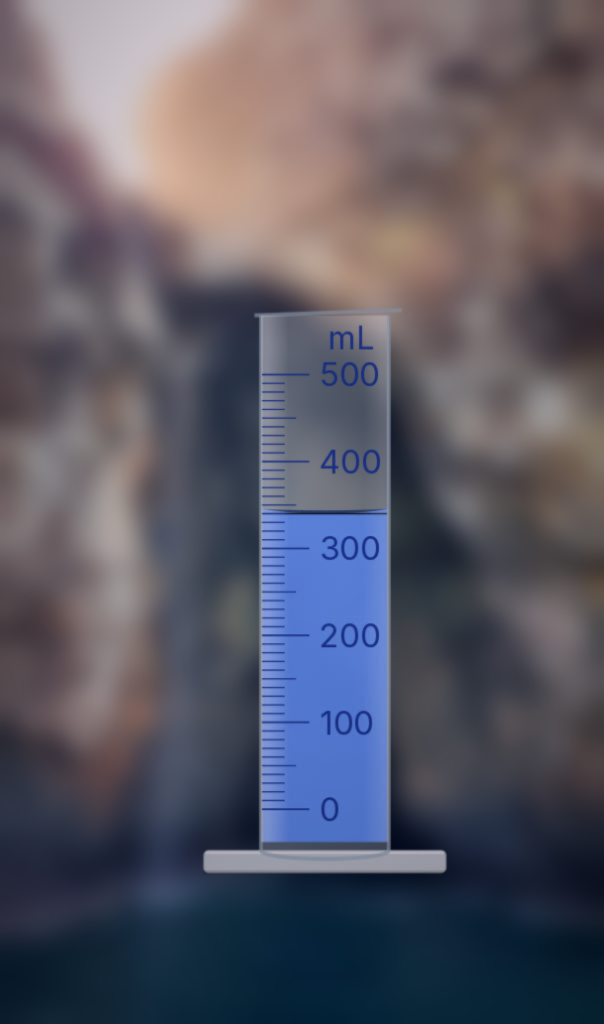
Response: 340mL
